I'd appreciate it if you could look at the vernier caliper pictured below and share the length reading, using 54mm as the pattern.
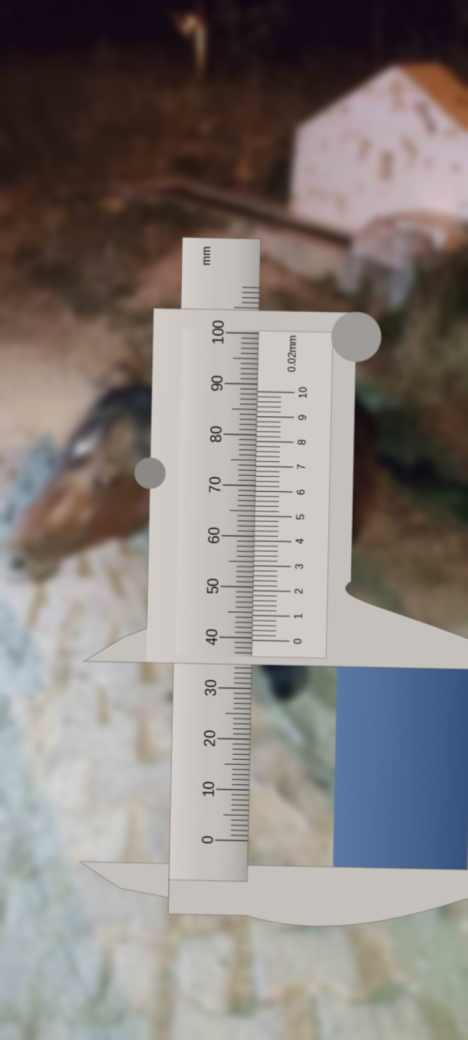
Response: 39.5mm
